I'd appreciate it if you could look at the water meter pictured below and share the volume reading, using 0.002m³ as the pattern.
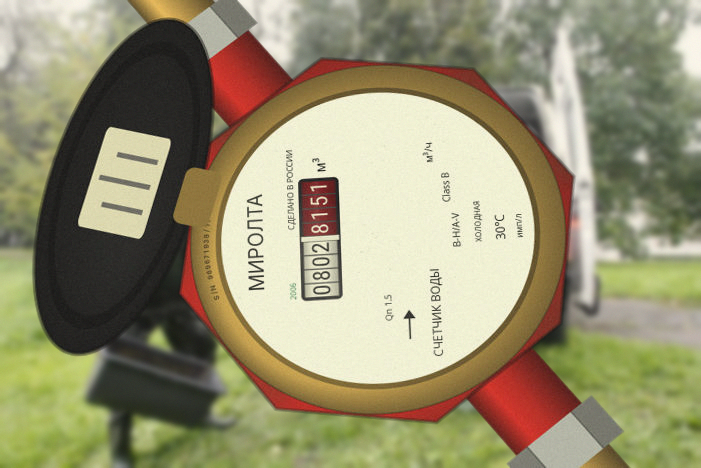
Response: 802.8151m³
